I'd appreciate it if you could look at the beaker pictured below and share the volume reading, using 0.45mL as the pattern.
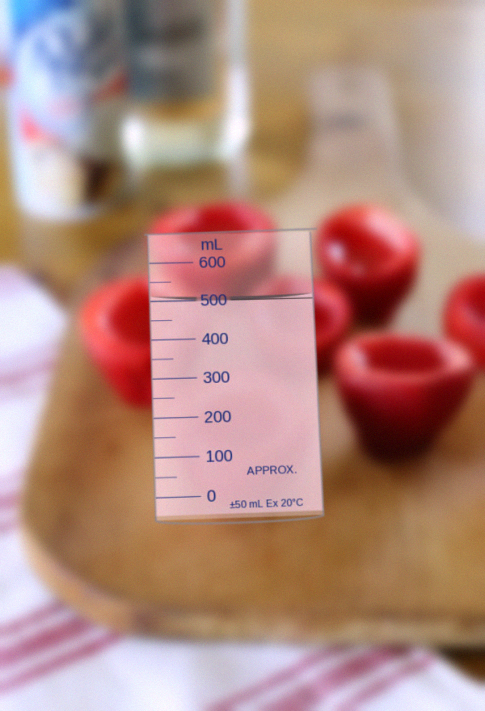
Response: 500mL
